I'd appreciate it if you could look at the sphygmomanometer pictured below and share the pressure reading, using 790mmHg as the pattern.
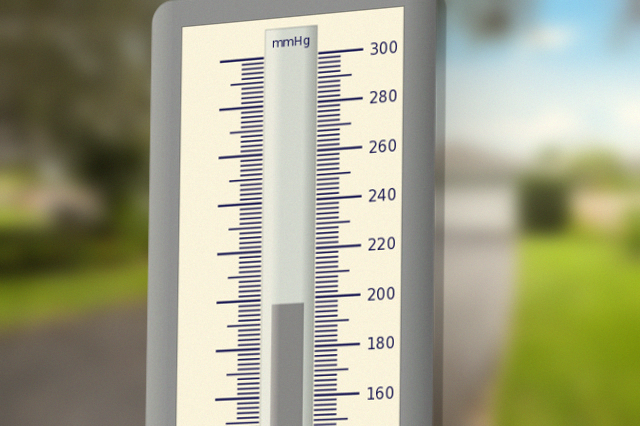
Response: 198mmHg
